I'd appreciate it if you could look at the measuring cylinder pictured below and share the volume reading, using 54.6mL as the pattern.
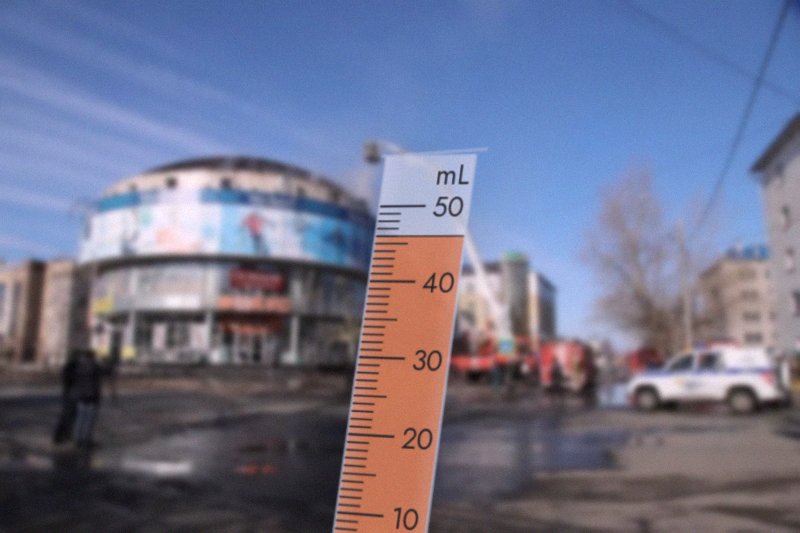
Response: 46mL
